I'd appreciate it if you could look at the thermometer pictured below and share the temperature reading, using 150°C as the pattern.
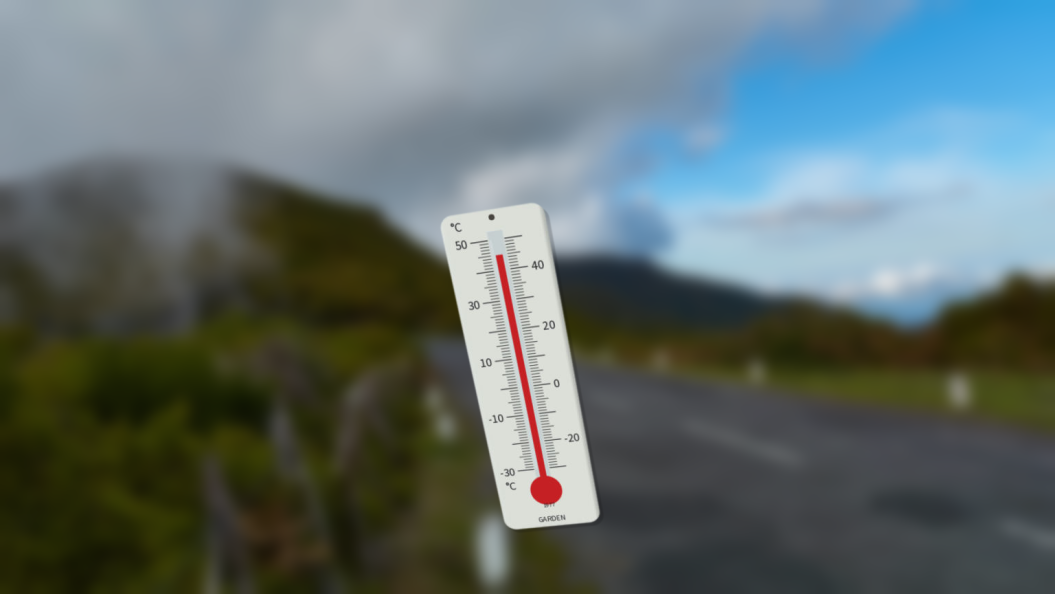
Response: 45°C
